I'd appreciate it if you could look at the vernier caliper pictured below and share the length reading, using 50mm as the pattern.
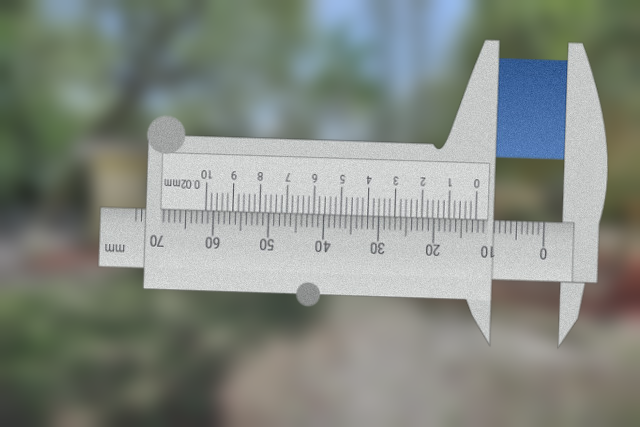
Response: 12.4mm
